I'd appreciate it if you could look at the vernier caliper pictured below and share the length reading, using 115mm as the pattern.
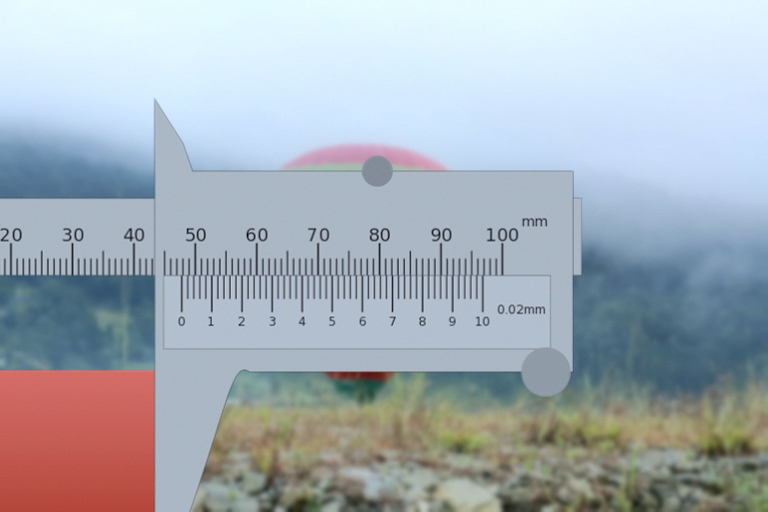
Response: 47.8mm
